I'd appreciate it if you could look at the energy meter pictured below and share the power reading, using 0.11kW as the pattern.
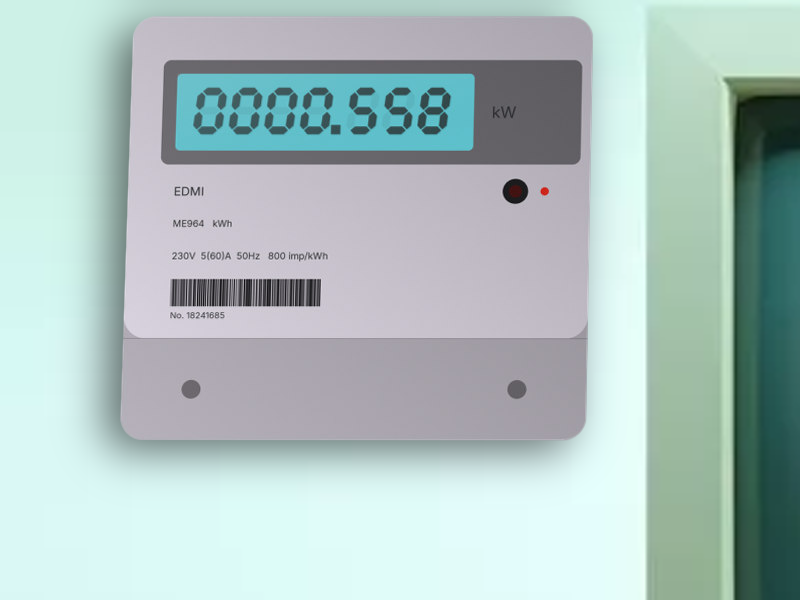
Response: 0.558kW
